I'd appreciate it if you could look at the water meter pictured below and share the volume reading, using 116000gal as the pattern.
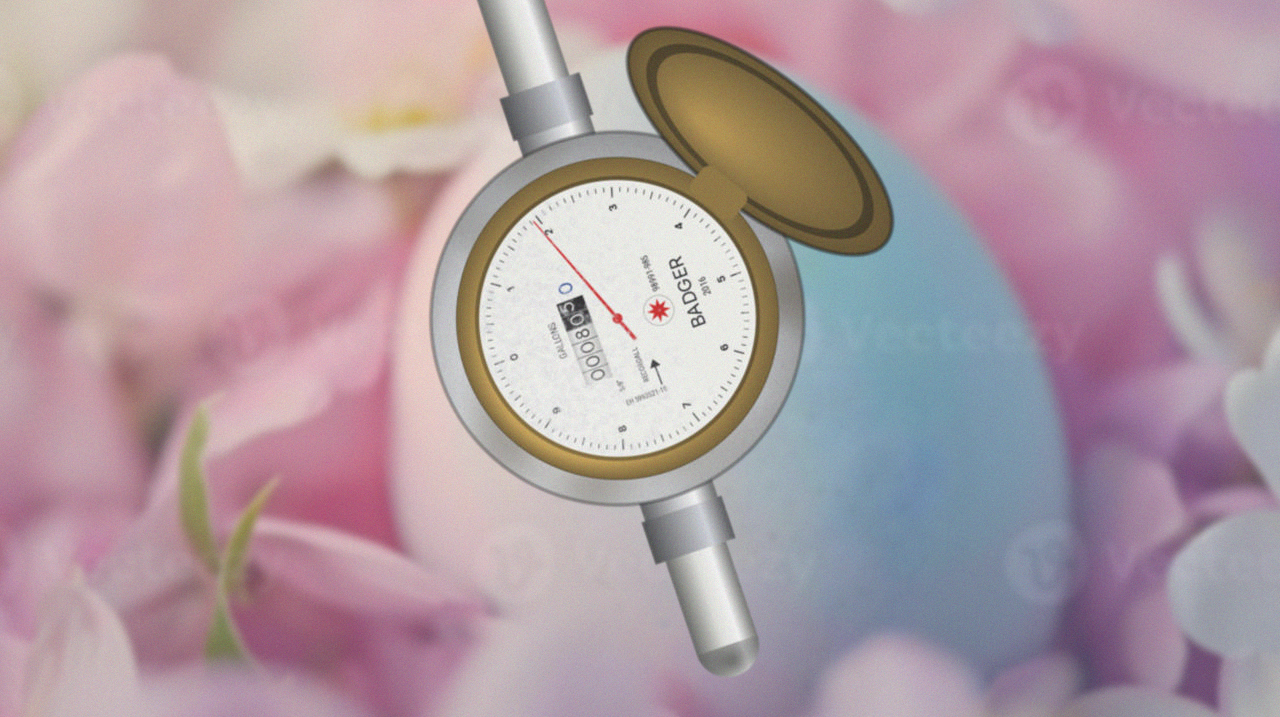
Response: 8051.9gal
